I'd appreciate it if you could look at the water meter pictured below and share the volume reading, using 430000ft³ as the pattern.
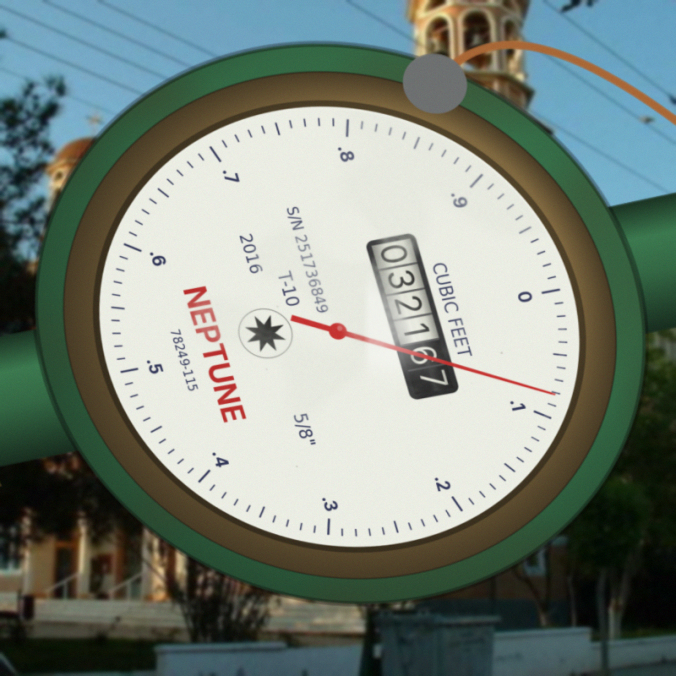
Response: 32167.08ft³
